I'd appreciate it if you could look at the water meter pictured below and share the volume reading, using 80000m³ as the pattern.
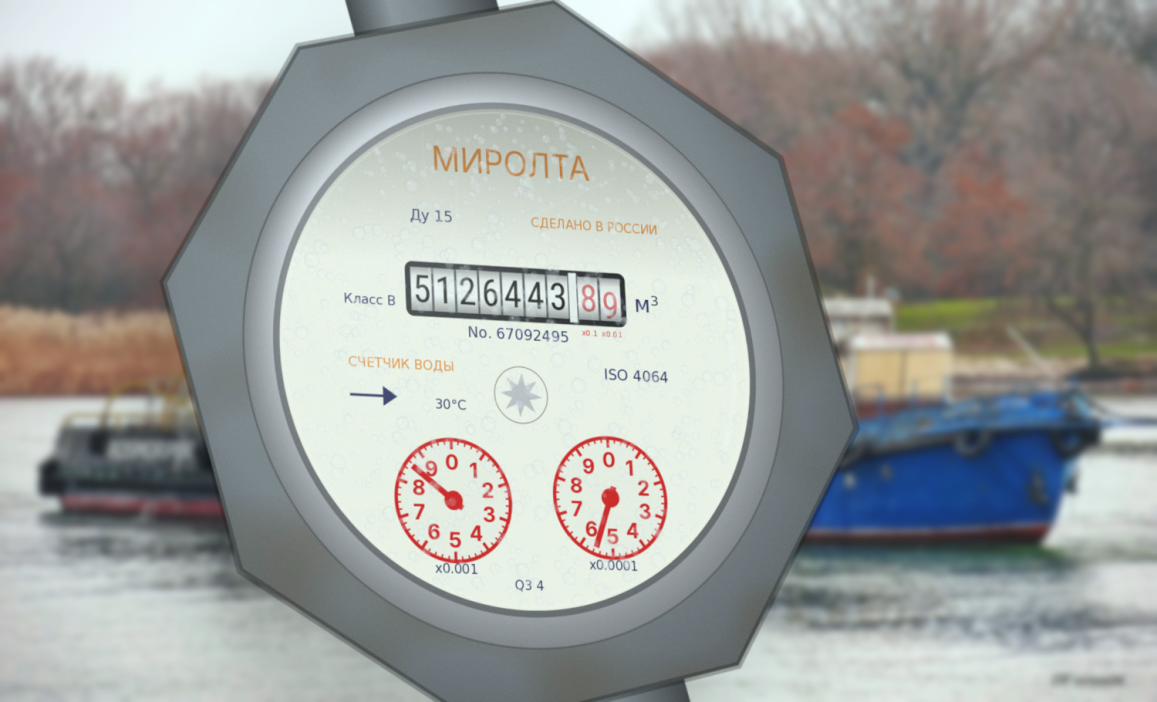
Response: 5126443.8885m³
